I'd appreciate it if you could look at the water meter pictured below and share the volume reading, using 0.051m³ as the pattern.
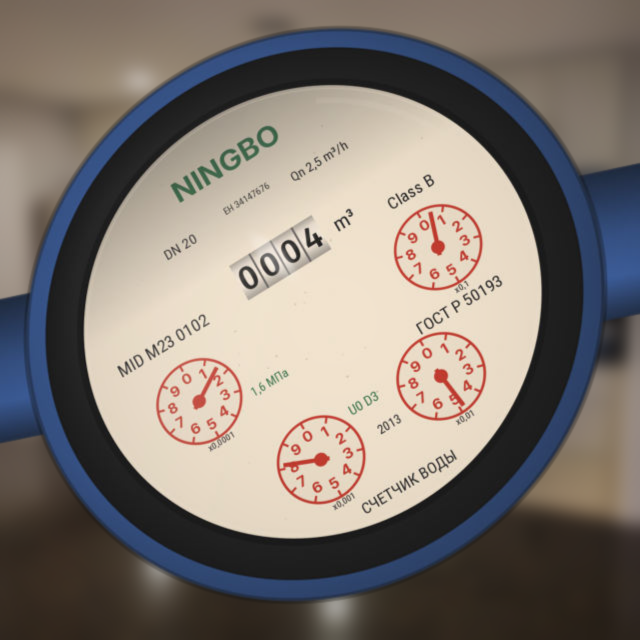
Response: 4.0481m³
